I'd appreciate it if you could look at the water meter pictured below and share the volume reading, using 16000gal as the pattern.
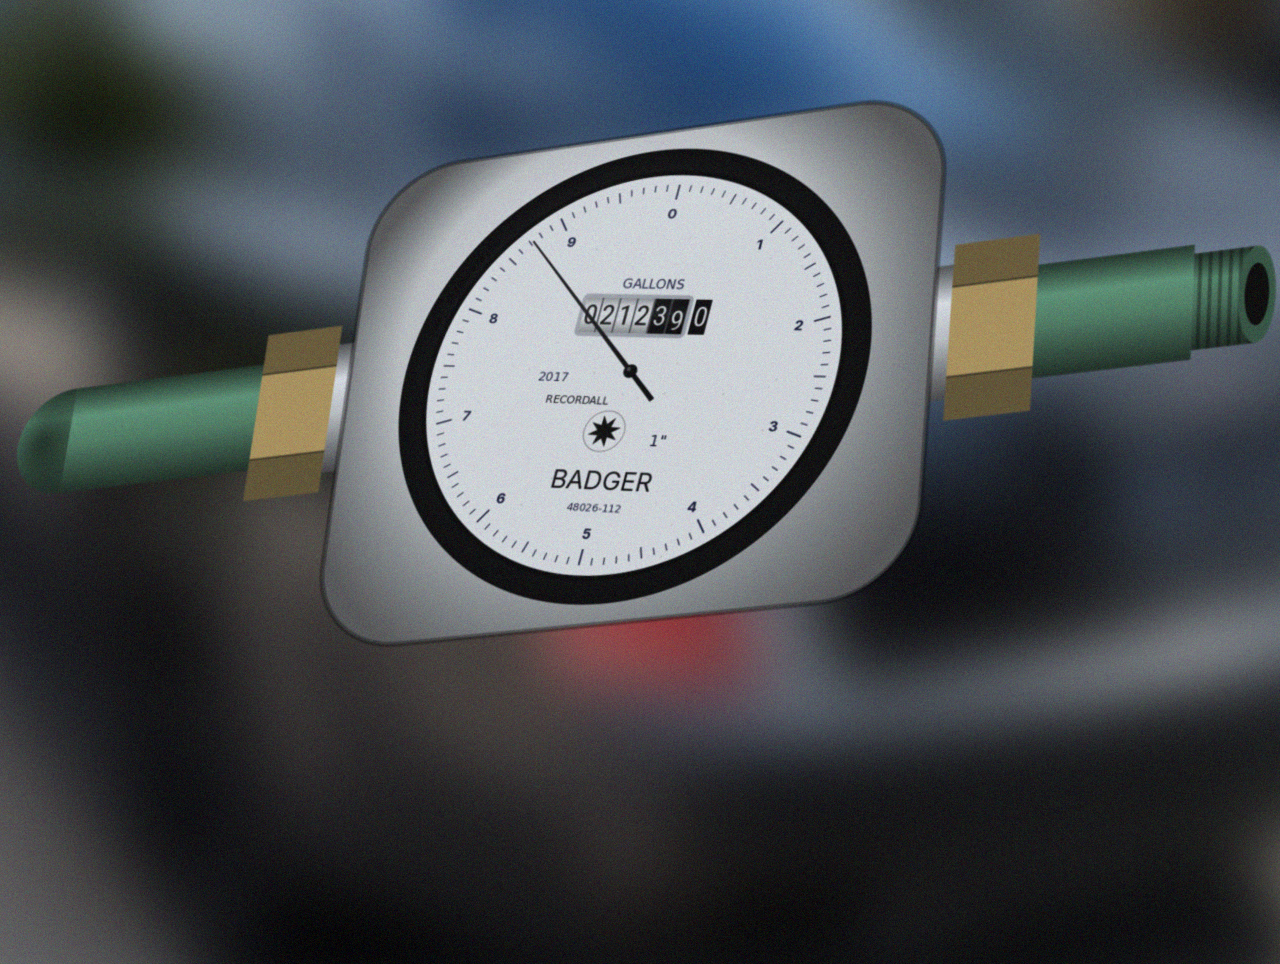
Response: 212388.7gal
